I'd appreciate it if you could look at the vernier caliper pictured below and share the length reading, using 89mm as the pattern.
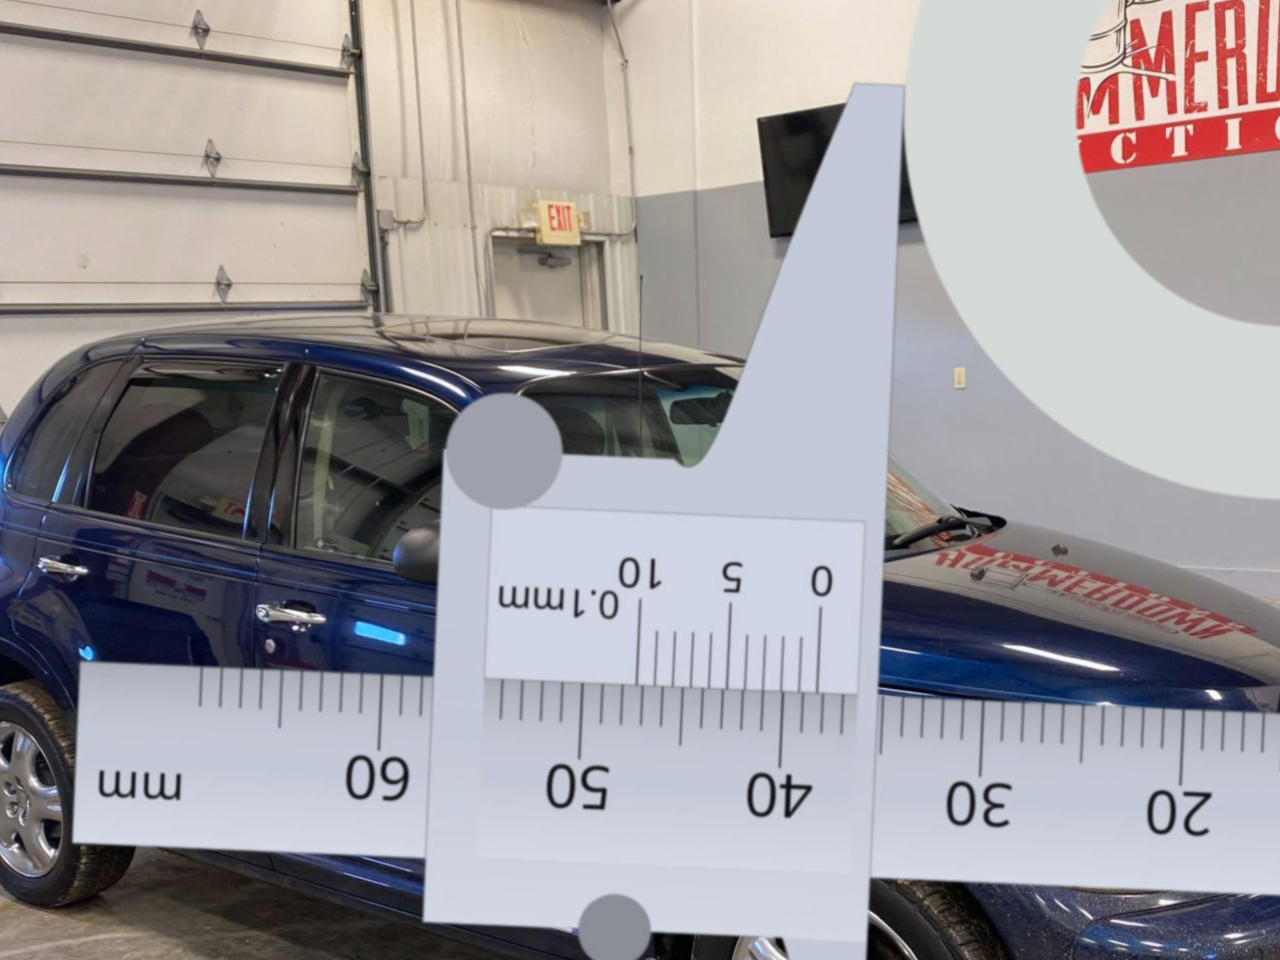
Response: 38.3mm
